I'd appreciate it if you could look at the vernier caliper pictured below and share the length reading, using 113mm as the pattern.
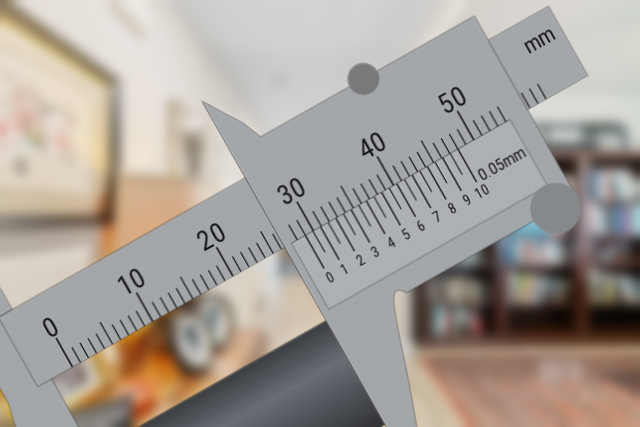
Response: 29.0mm
